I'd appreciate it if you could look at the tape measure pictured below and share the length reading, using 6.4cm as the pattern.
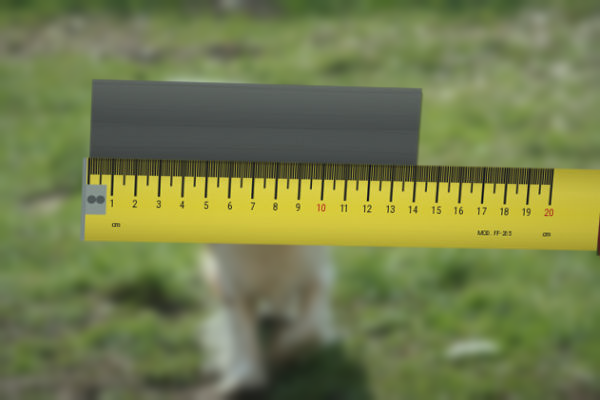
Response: 14cm
